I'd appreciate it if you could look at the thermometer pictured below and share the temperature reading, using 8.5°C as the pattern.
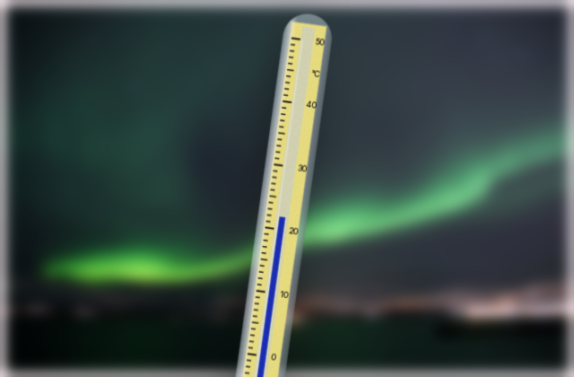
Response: 22°C
